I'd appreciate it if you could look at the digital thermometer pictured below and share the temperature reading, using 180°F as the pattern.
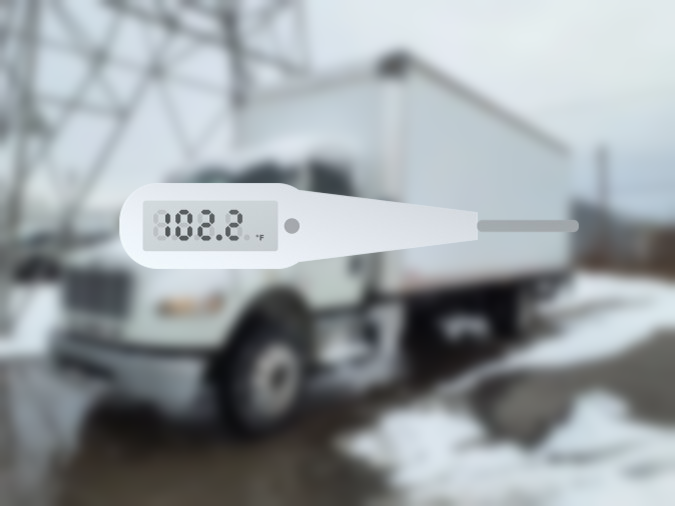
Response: 102.2°F
